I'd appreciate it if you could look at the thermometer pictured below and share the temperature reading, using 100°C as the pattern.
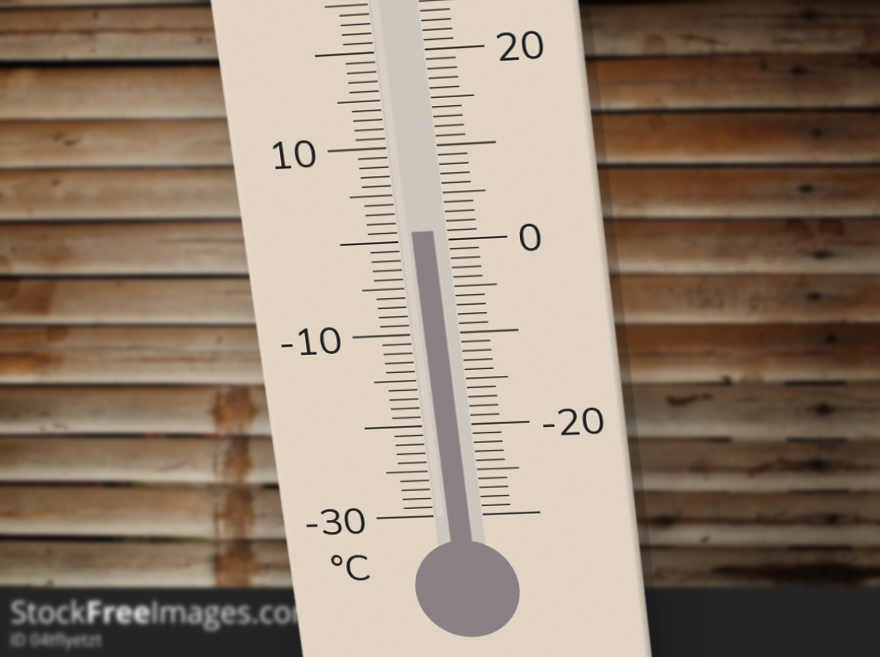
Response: 1°C
